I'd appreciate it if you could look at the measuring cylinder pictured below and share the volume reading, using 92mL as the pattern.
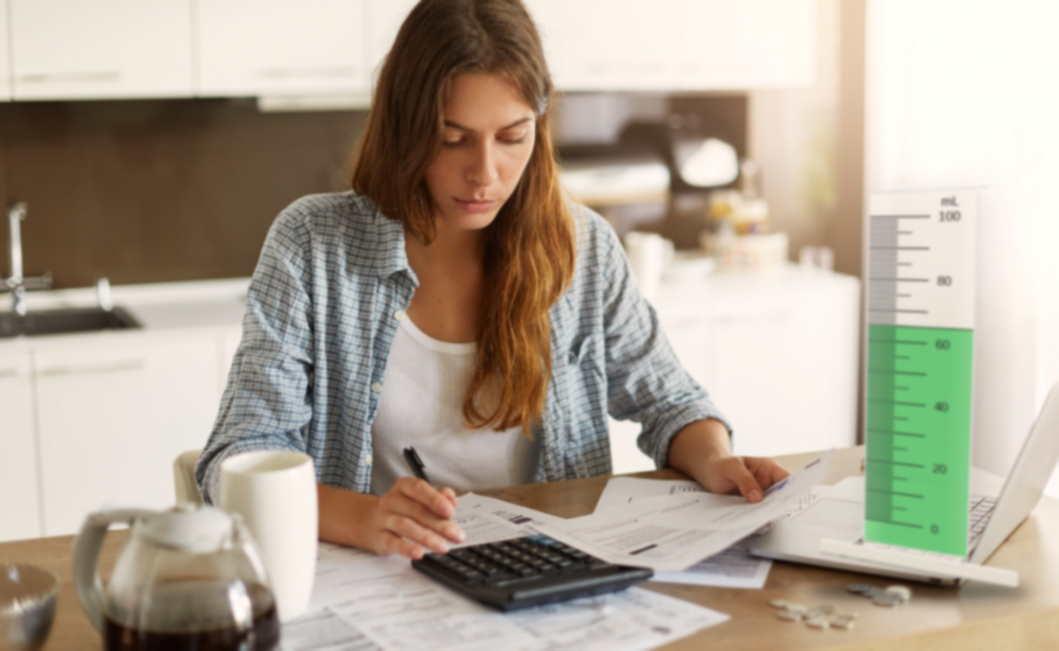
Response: 65mL
